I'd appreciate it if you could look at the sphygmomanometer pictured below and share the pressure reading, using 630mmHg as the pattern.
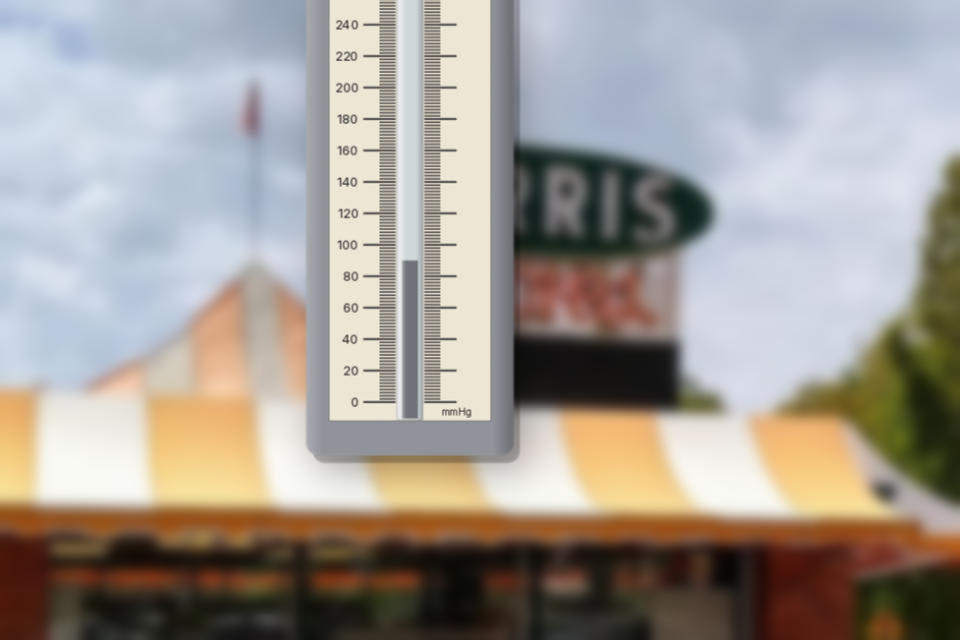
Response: 90mmHg
